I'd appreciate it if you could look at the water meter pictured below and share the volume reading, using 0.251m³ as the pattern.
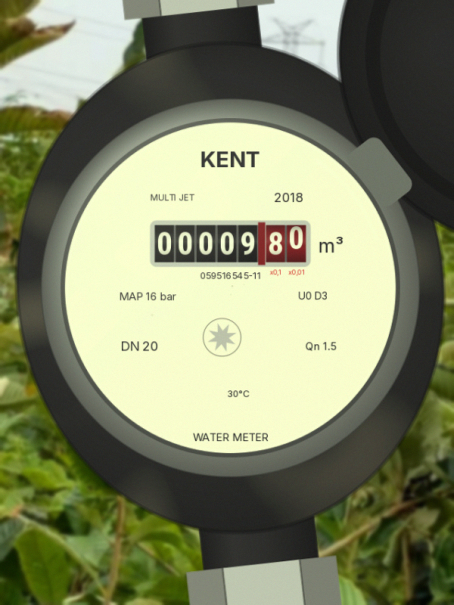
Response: 9.80m³
